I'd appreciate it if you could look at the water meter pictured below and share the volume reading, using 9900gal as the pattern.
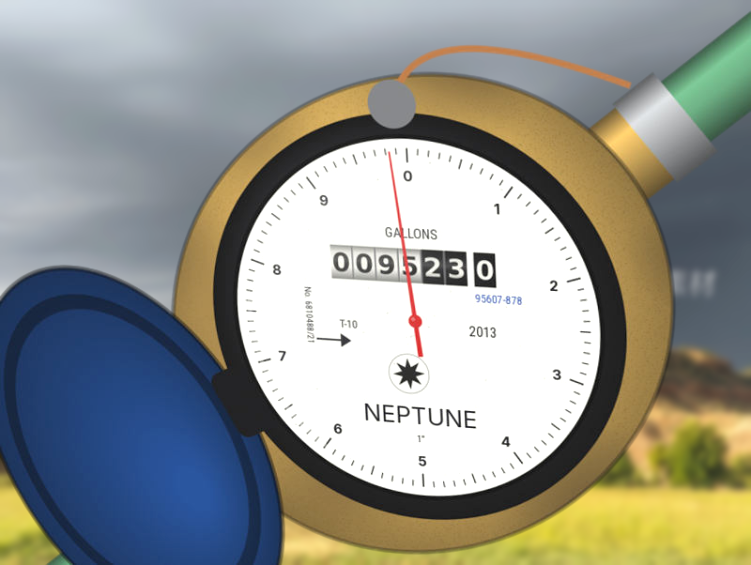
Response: 95229.8gal
